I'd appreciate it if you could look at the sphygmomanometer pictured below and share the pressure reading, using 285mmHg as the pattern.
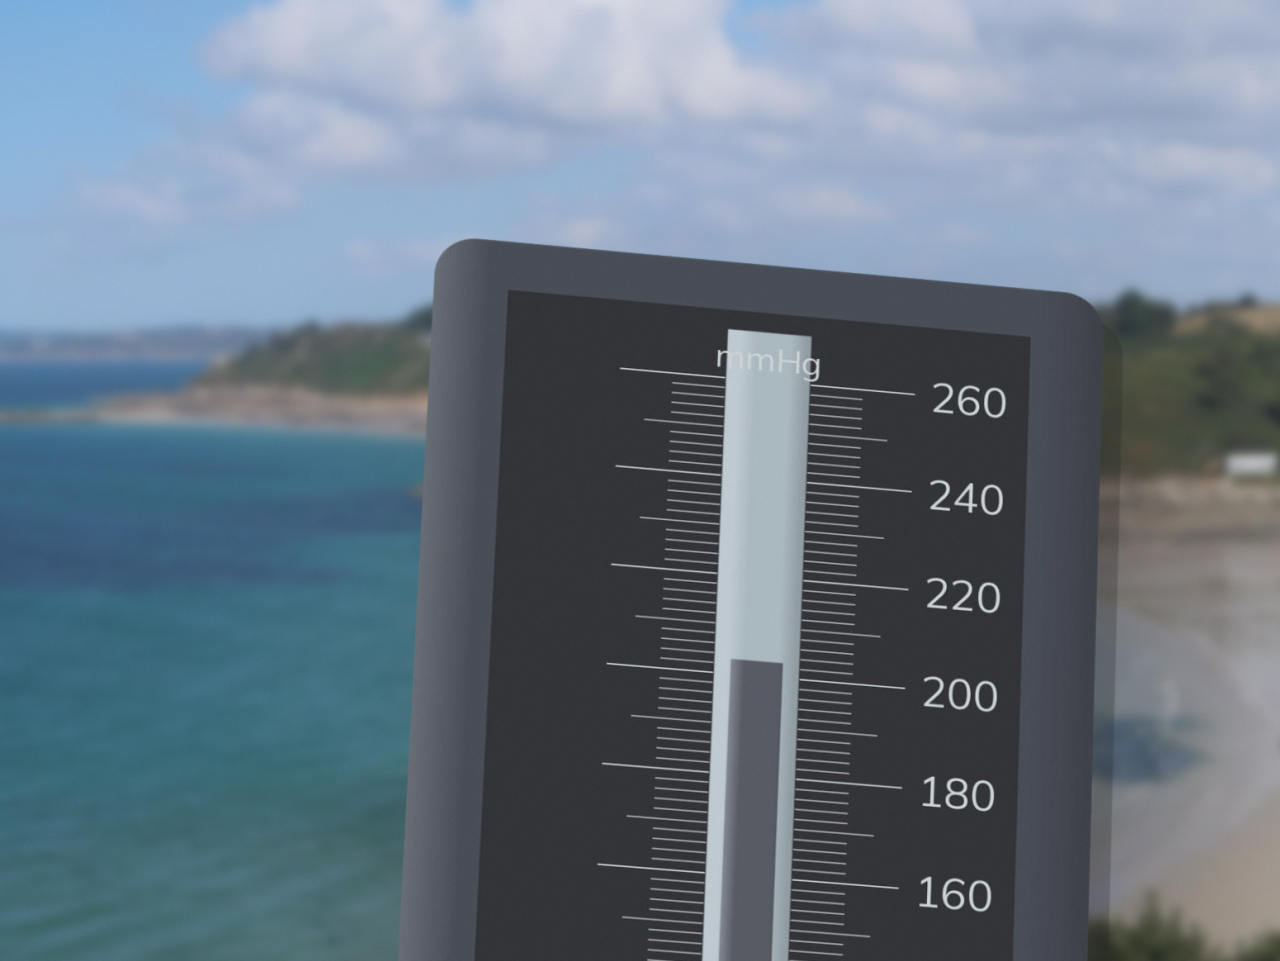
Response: 203mmHg
